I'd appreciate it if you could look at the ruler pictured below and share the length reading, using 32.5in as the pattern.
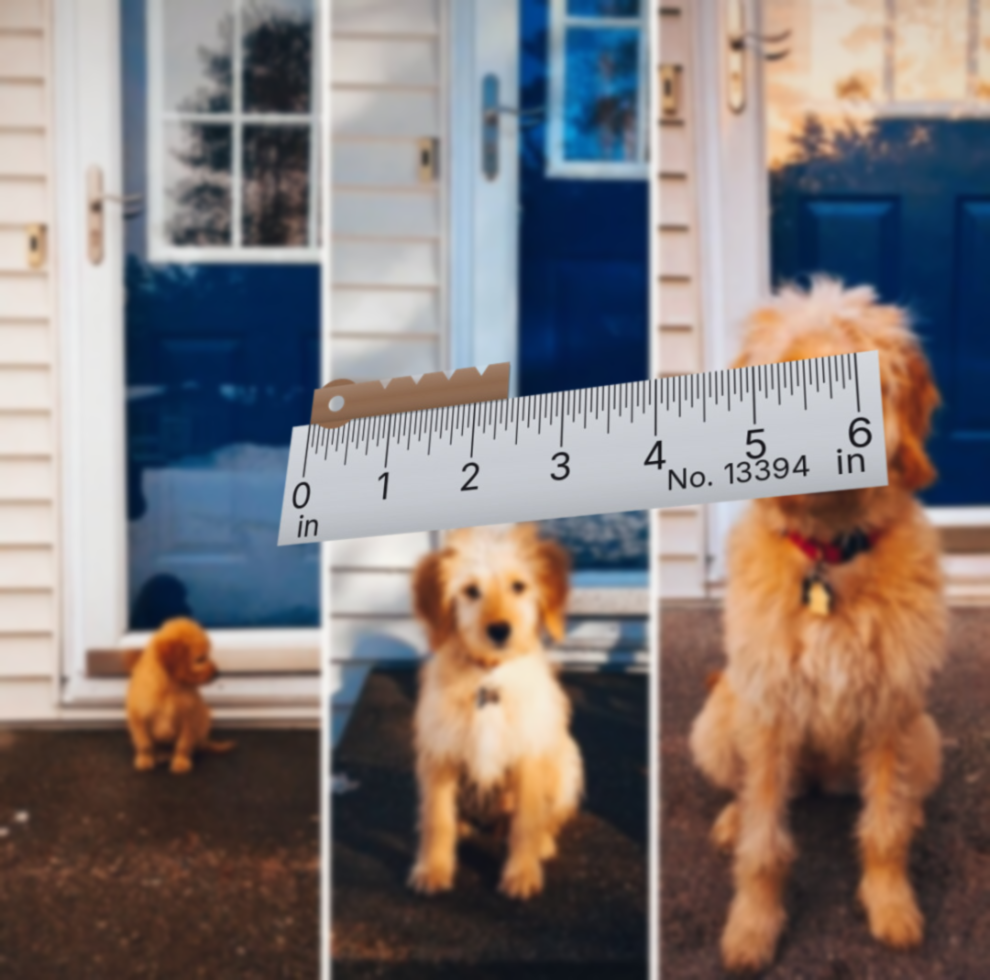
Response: 2.375in
